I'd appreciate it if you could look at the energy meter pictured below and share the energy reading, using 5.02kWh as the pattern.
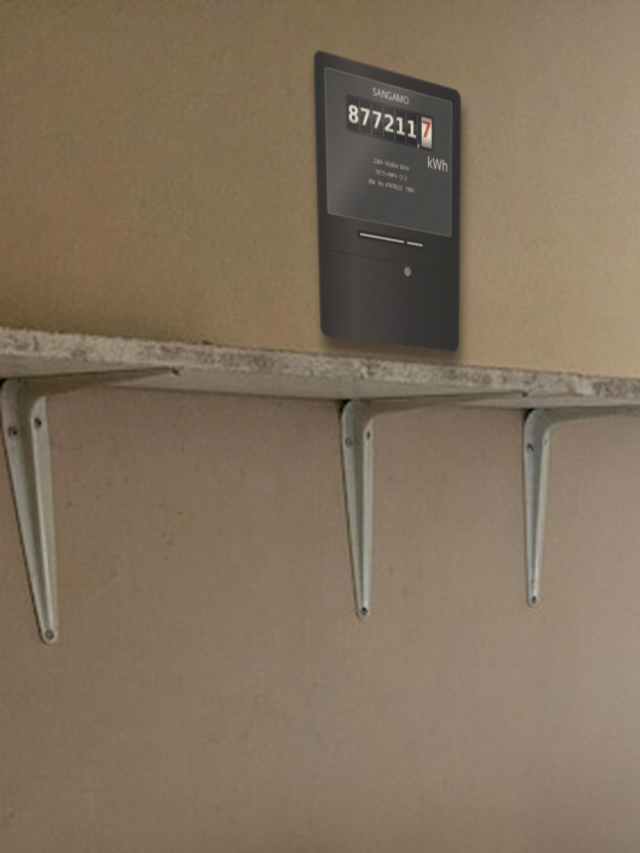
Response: 877211.7kWh
